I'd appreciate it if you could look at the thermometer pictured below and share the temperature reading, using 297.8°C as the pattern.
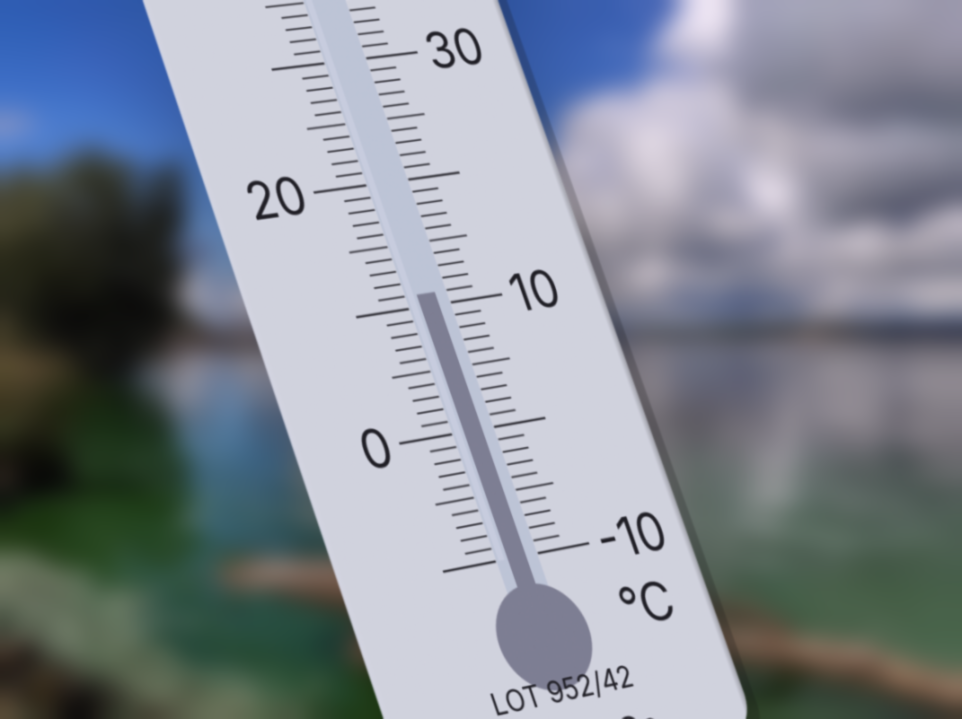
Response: 11°C
